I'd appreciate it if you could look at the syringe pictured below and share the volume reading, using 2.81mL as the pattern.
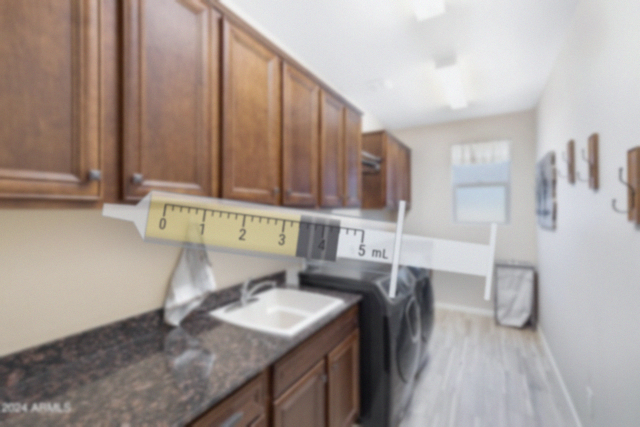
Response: 3.4mL
